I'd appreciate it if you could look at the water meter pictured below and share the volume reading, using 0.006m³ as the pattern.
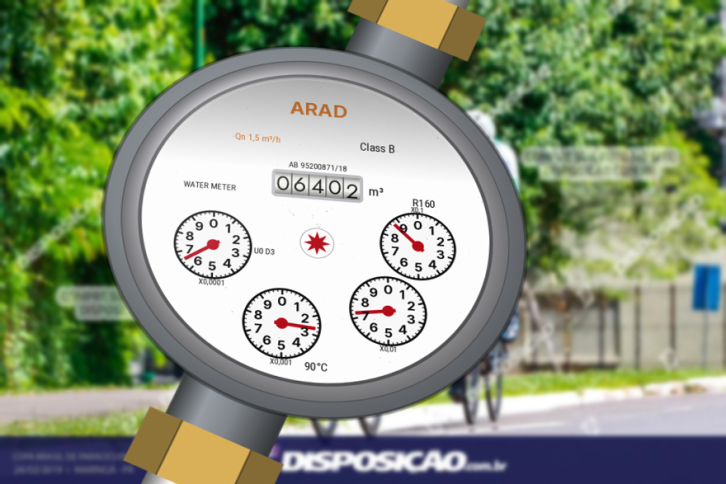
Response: 6401.8726m³
